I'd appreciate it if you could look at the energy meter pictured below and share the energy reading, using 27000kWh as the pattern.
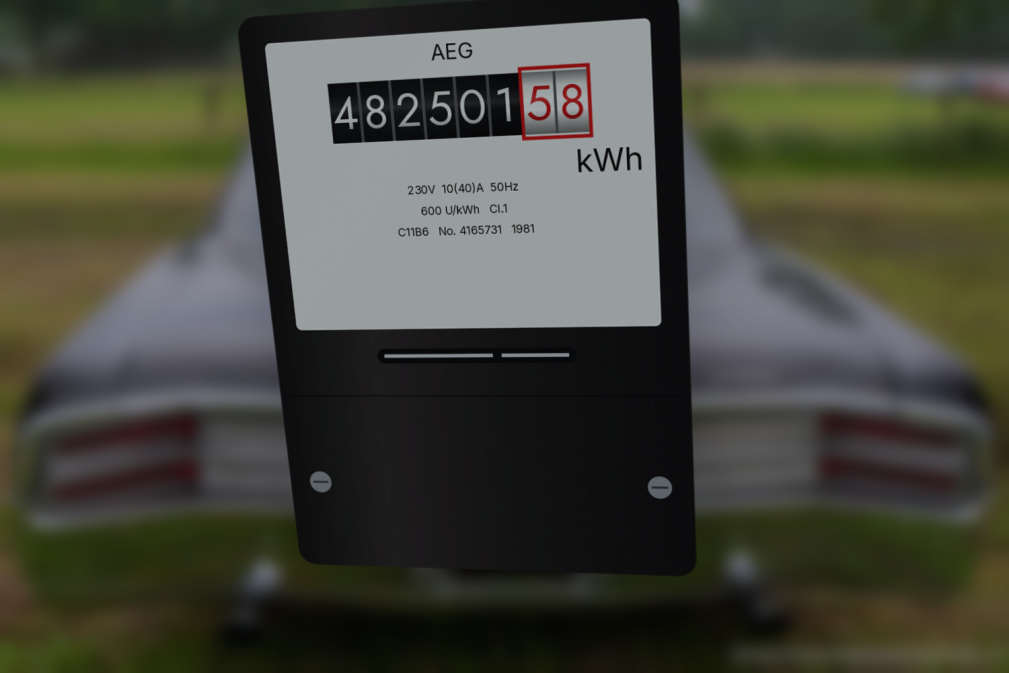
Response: 482501.58kWh
